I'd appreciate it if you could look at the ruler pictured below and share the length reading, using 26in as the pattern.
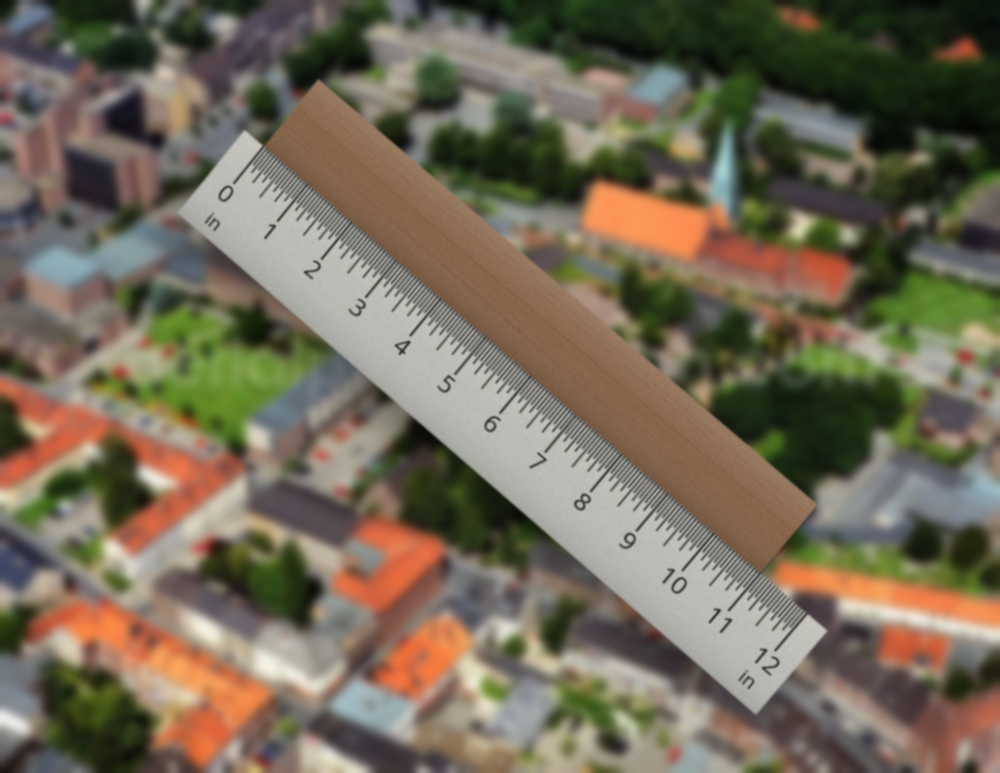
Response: 11in
